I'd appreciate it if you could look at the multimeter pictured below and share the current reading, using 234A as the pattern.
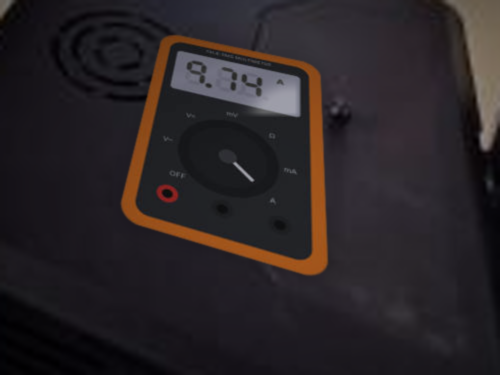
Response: 9.74A
